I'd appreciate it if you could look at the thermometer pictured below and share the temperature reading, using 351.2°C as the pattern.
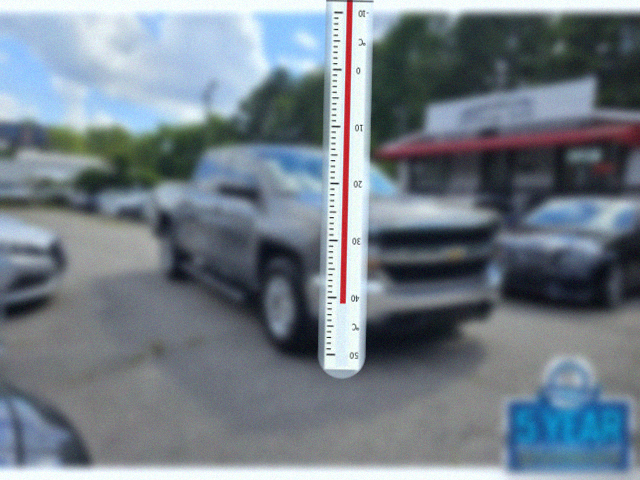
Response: 41°C
